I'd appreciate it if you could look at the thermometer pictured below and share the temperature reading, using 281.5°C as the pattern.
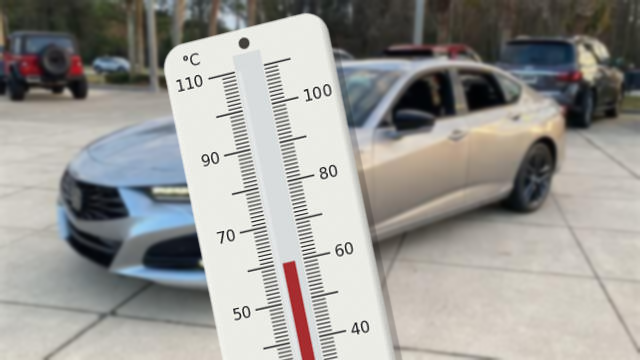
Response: 60°C
